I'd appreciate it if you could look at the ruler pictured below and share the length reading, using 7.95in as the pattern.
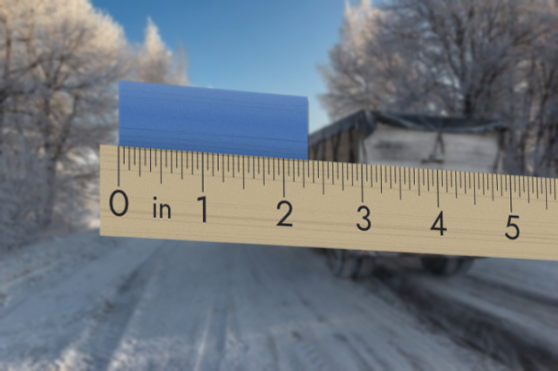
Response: 2.3125in
